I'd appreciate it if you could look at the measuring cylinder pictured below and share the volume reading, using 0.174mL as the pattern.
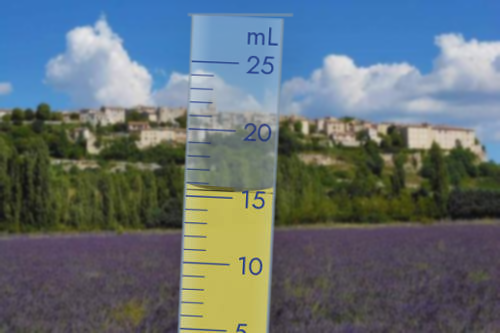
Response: 15.5mL
